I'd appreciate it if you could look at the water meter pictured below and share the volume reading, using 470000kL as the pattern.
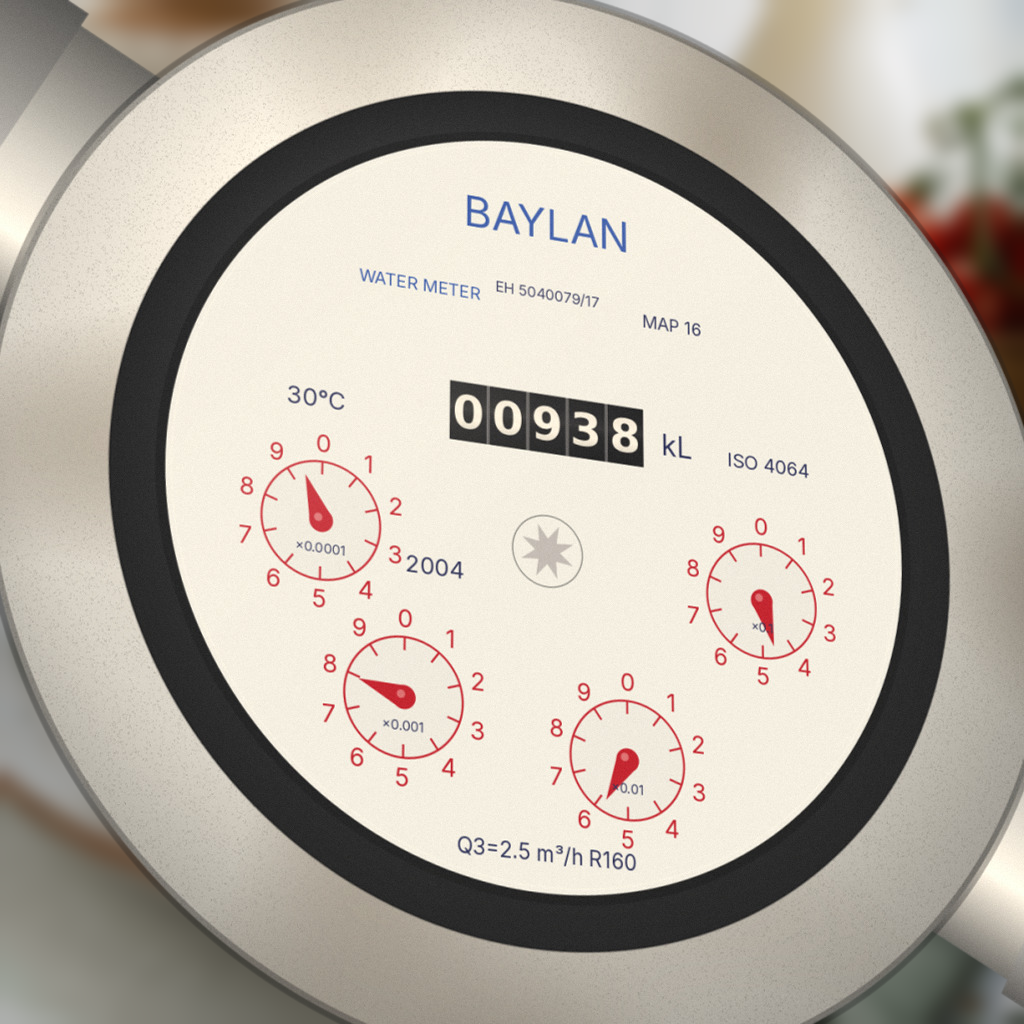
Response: 938.4579kL
